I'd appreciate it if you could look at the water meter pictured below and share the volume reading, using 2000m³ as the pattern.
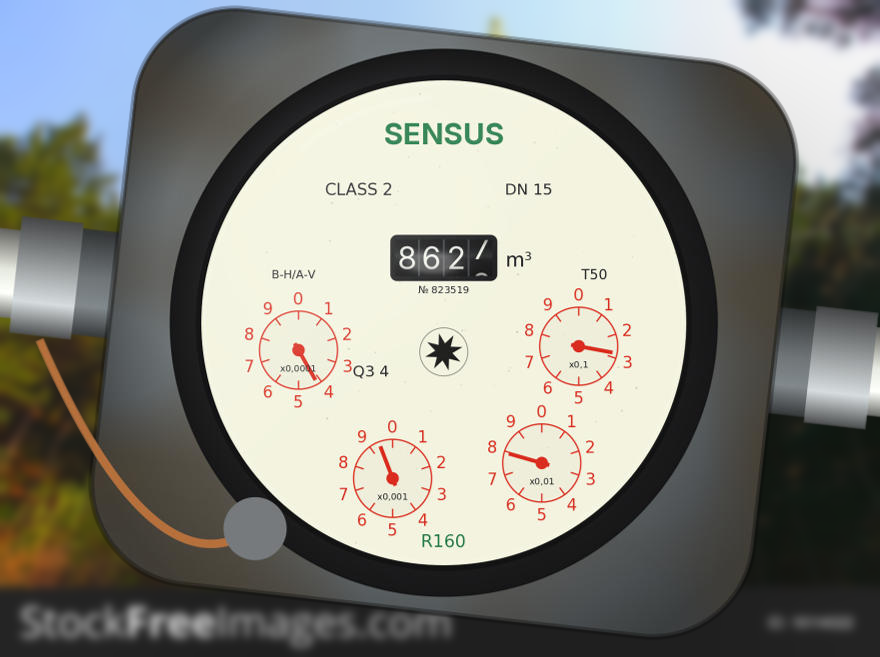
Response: 8627.2794m³
